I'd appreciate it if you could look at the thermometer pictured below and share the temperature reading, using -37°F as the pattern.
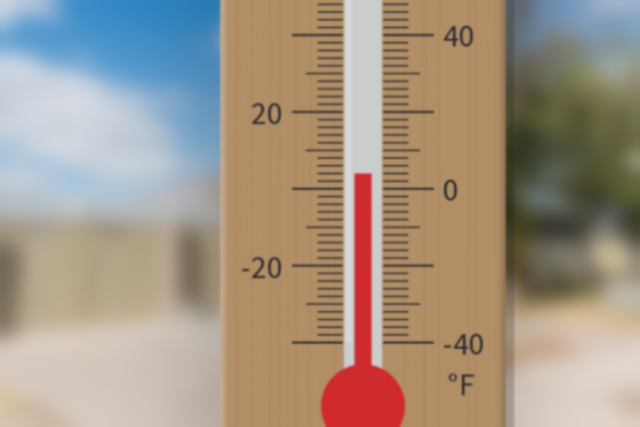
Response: 4°F
